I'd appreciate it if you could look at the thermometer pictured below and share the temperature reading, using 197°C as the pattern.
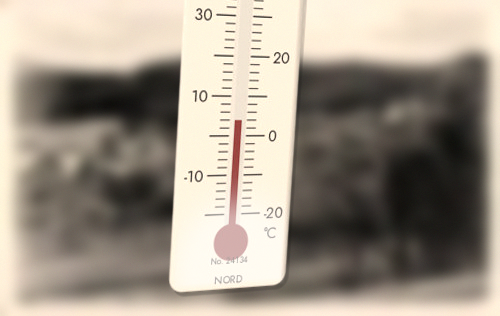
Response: 4°C
